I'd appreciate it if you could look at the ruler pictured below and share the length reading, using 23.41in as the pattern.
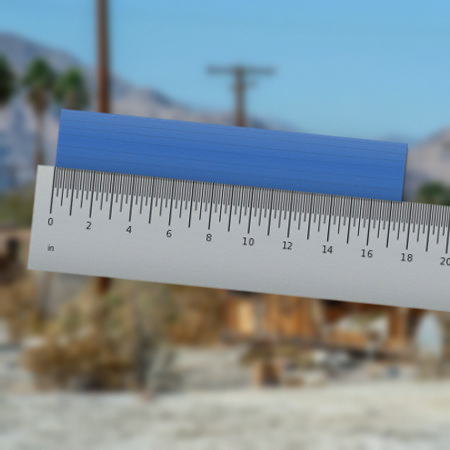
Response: 17.5in
